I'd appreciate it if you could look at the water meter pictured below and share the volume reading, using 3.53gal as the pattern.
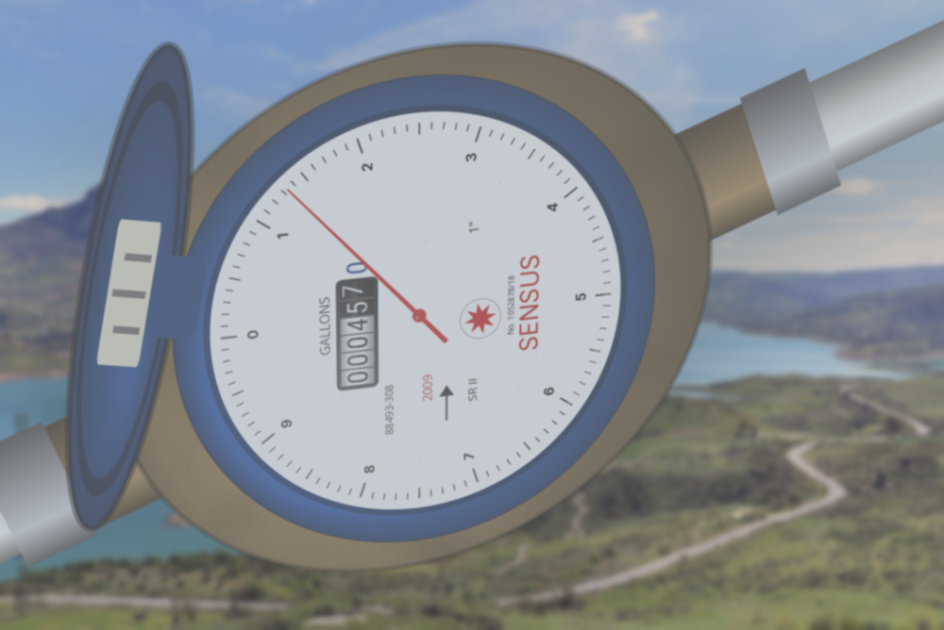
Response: 4571.3gal
